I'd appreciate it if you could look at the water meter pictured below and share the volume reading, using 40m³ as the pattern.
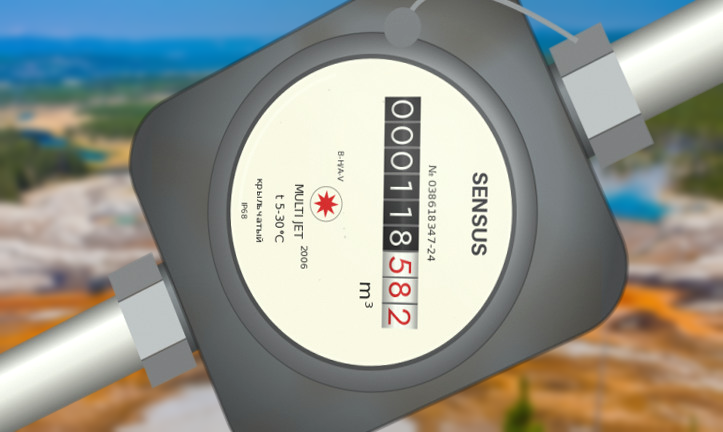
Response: 118.582m³
